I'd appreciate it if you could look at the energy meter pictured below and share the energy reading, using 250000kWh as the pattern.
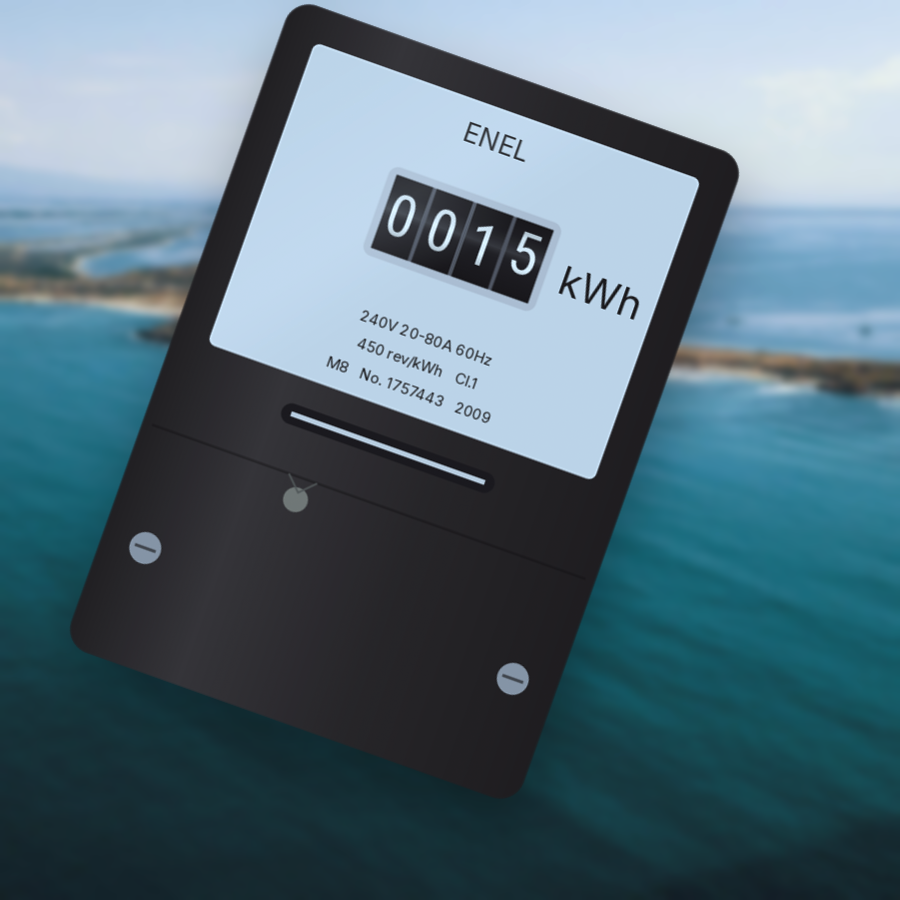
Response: 15kWh
